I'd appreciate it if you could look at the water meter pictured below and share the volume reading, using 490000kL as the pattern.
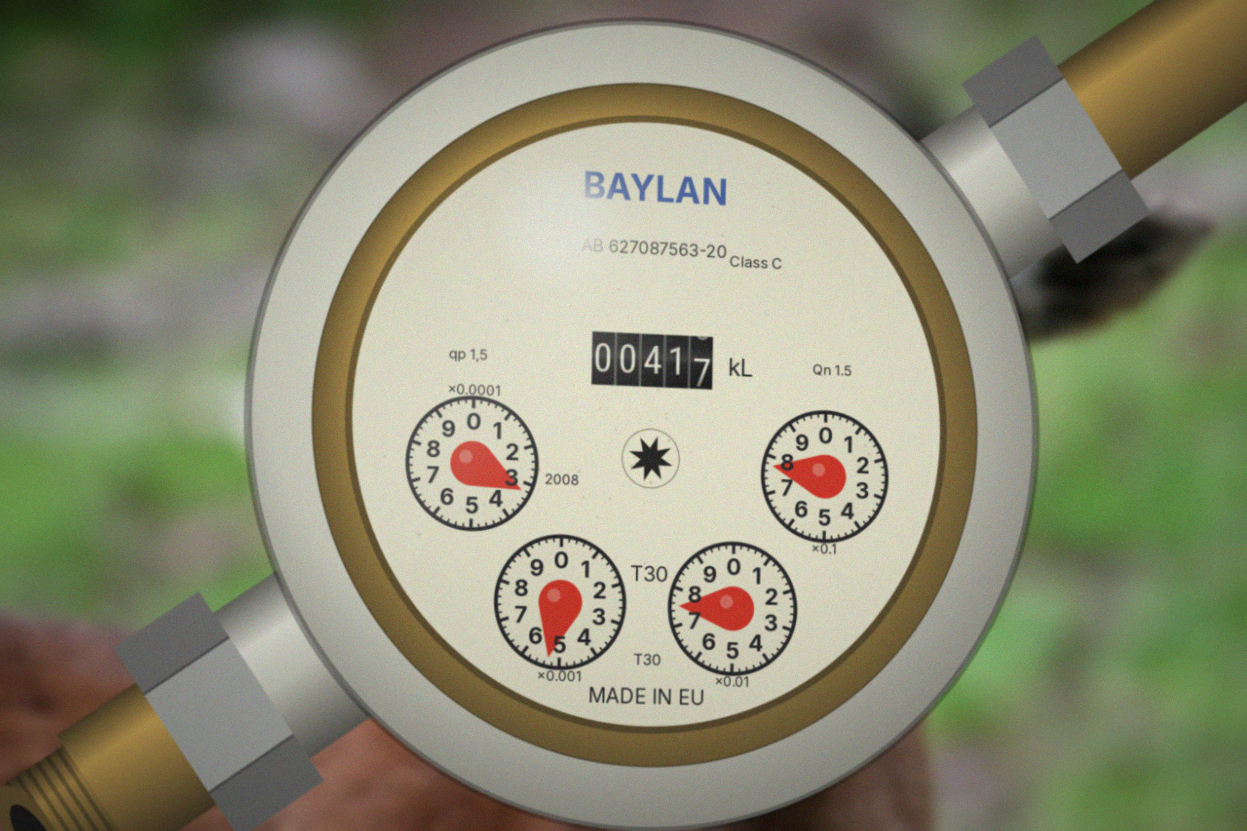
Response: 416.7753kL
